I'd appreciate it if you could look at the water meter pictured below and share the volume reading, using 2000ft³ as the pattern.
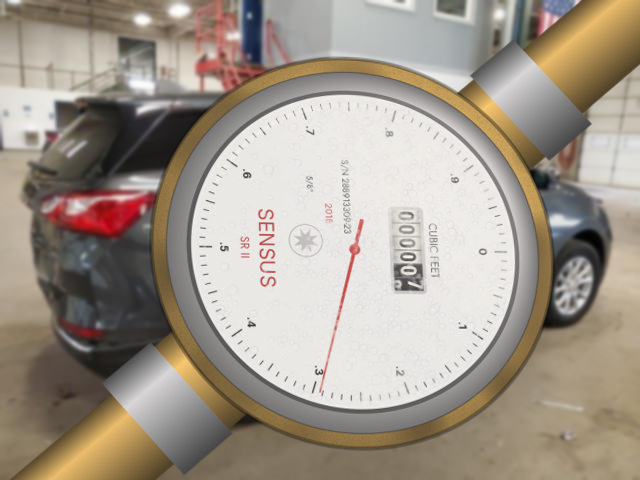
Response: 7.29ft³
